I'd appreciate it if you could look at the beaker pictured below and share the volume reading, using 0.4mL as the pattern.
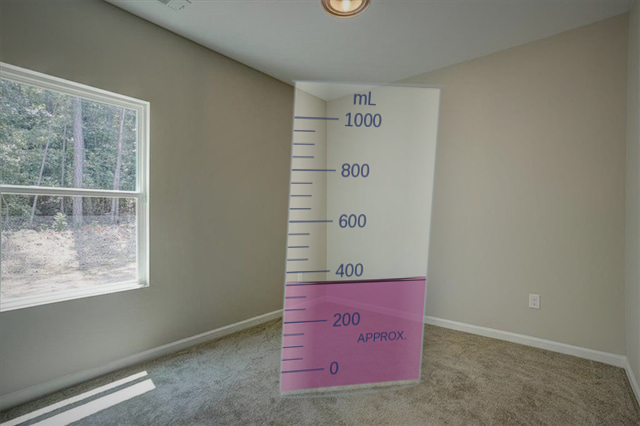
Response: 350mL
